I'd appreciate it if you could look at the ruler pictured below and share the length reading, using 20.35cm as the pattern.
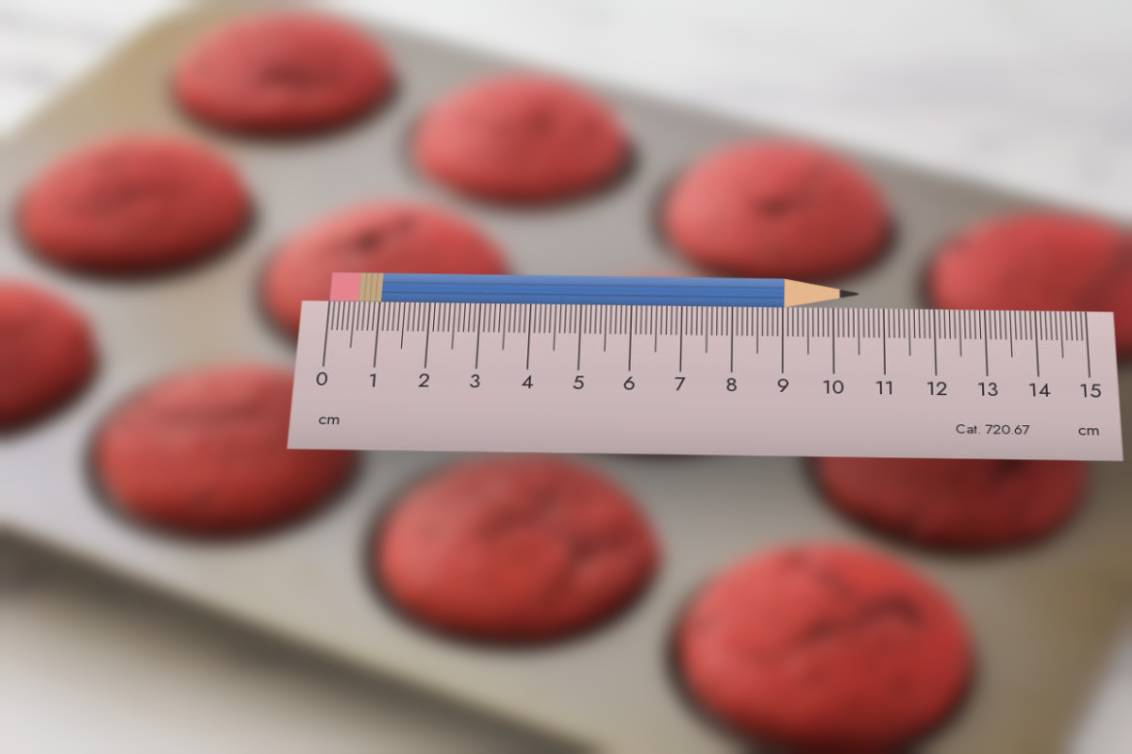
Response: 10.5cm
